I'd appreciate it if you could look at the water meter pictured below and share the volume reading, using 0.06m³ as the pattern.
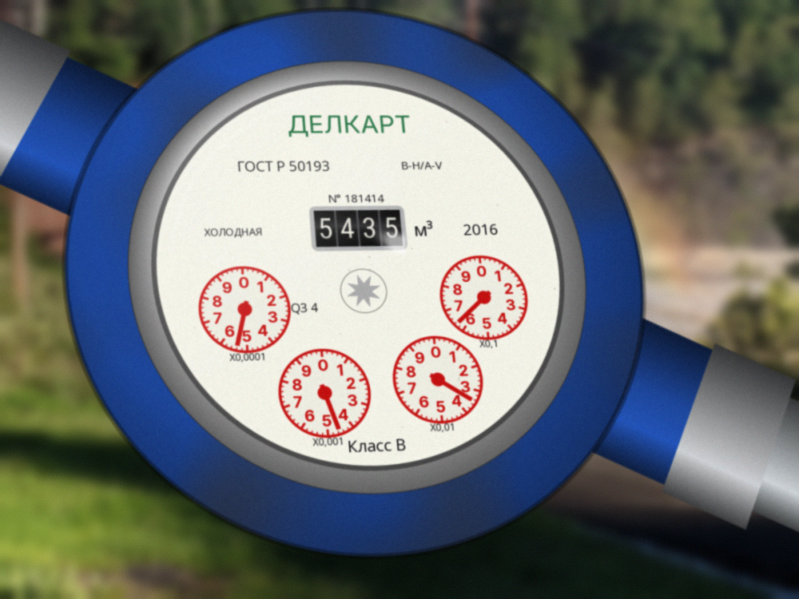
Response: 5435.6345m³
